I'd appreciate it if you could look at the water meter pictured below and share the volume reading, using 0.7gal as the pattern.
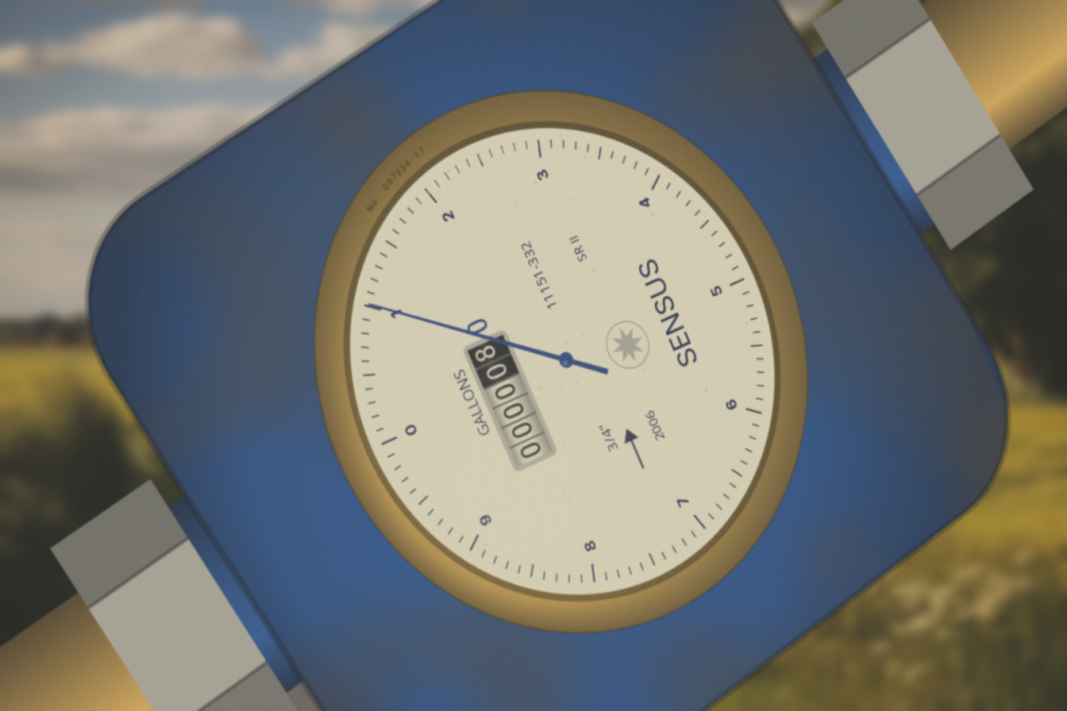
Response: 81.0gal
